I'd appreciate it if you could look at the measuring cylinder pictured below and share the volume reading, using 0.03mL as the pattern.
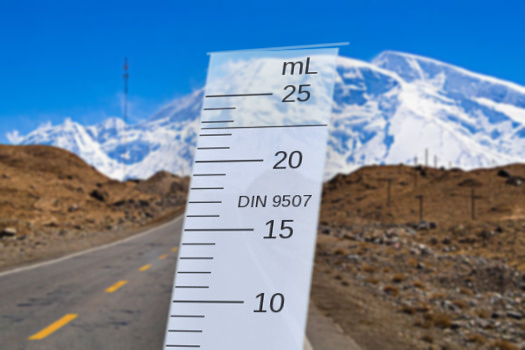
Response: 22.5mL
